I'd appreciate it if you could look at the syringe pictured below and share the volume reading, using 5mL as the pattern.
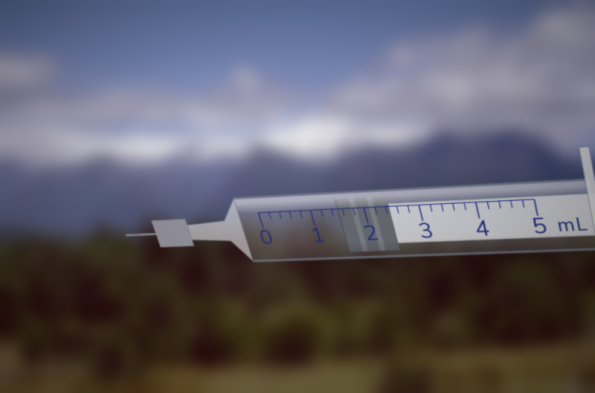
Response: 1.5mL
